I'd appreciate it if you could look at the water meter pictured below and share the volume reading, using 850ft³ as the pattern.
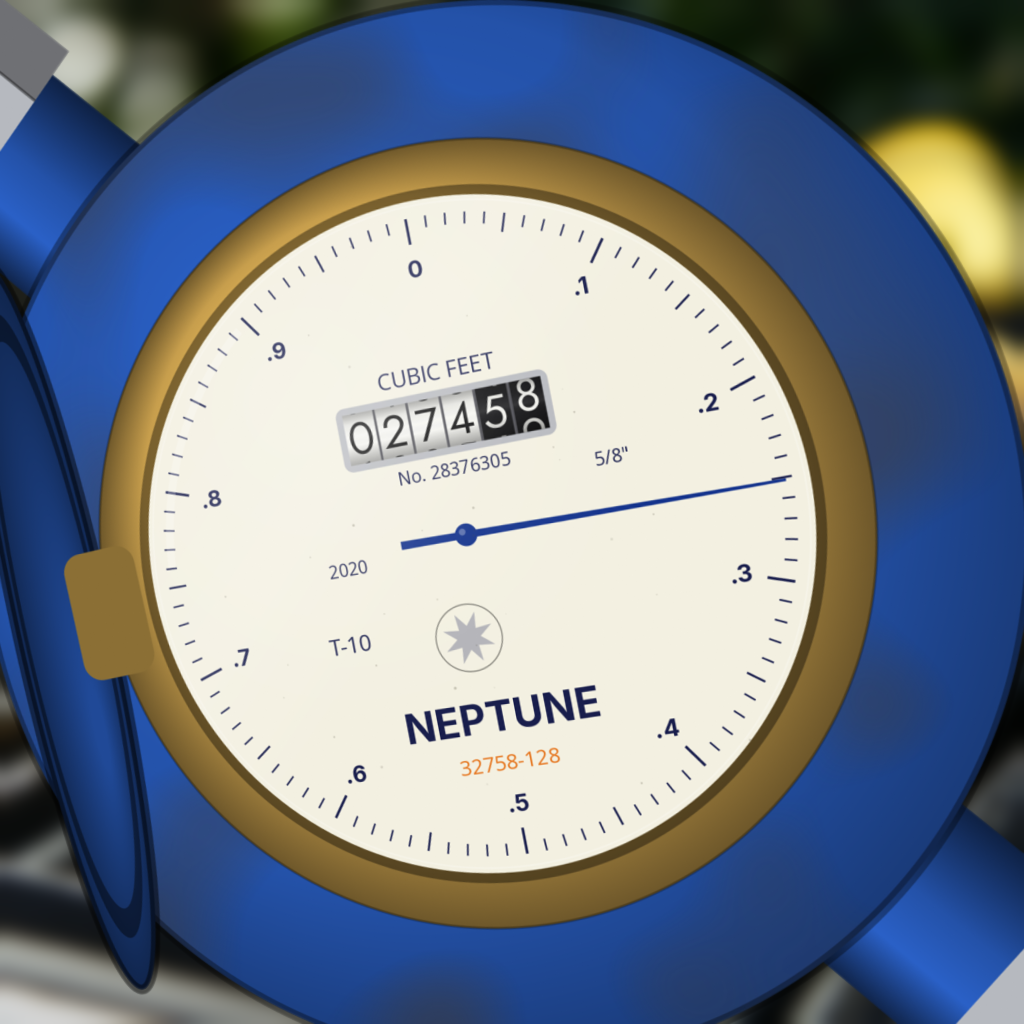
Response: 27458.25ft³
